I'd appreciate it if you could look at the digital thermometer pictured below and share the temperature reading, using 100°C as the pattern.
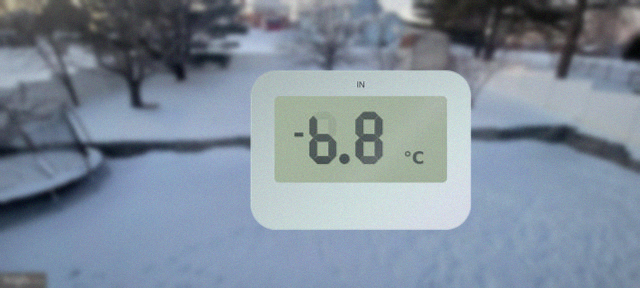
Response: -6.8°C
